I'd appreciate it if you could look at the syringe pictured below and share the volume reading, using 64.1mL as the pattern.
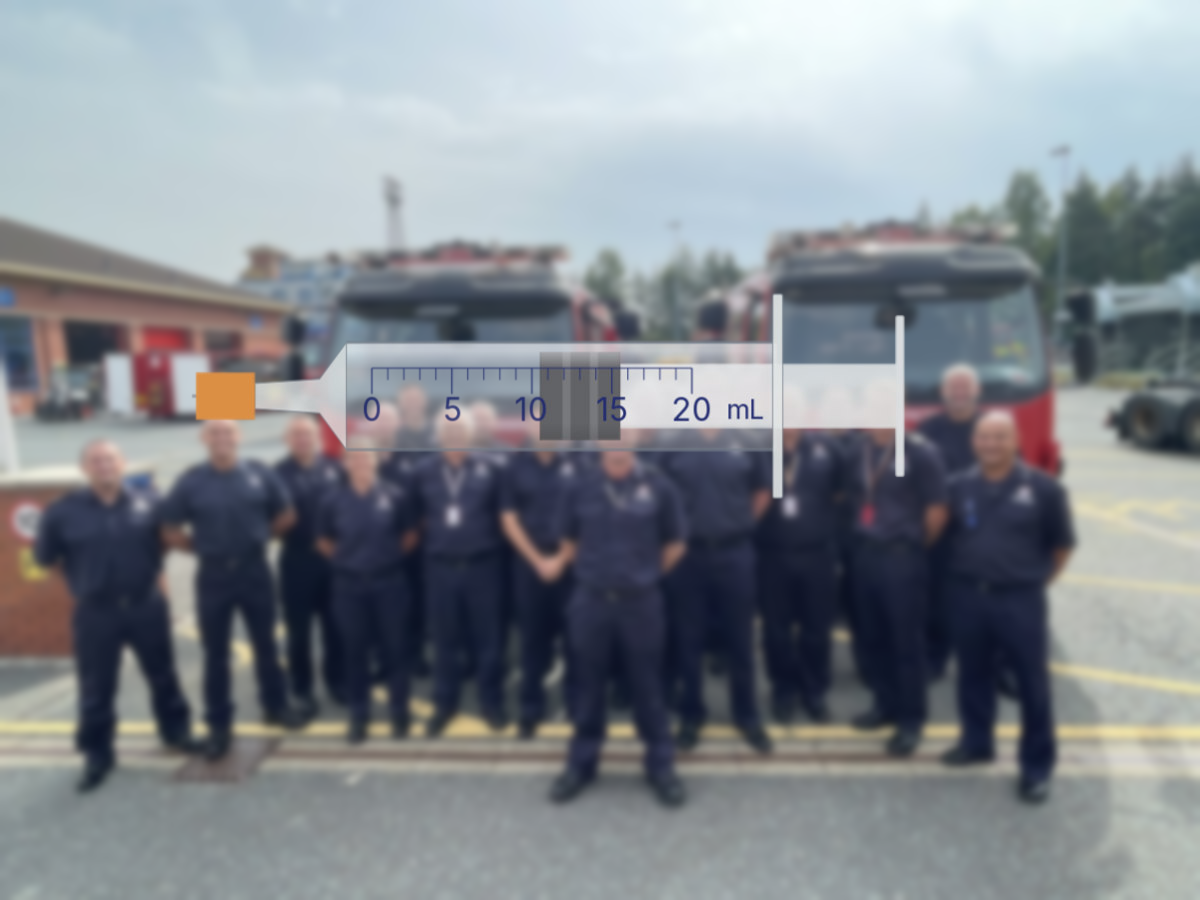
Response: 10.5mL
